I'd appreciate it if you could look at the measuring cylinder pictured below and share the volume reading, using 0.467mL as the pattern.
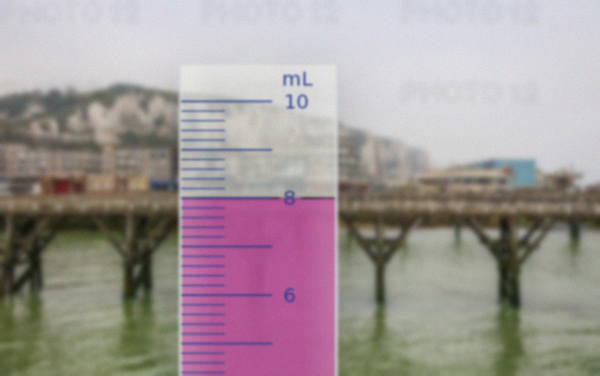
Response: 8mL
